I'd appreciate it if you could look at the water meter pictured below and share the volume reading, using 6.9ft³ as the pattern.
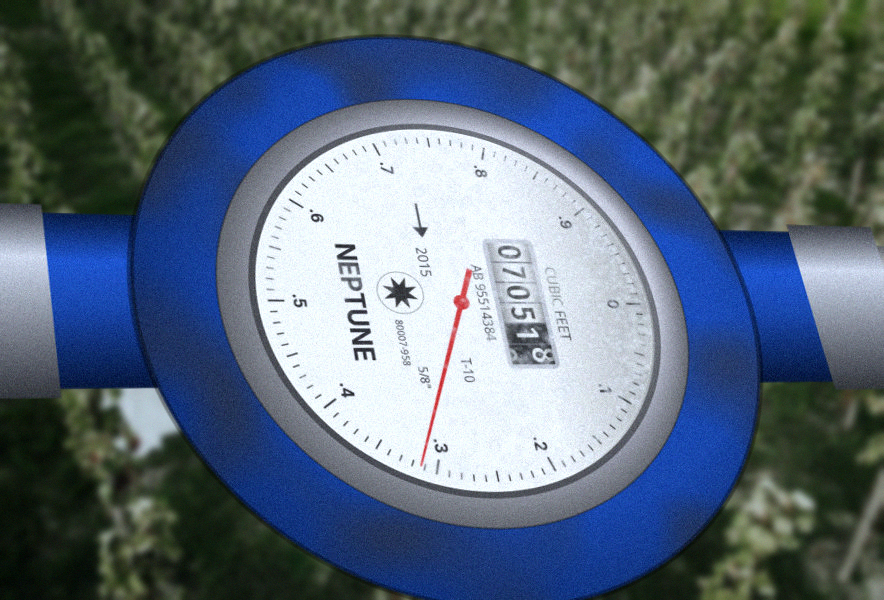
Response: 70518.31ft³
